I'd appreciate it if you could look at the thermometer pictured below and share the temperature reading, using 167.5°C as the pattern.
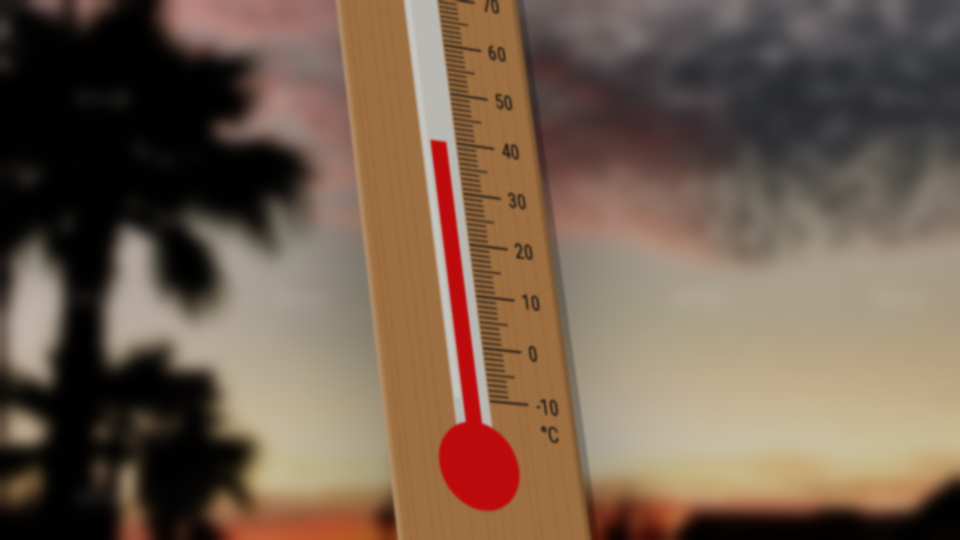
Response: 40°C
